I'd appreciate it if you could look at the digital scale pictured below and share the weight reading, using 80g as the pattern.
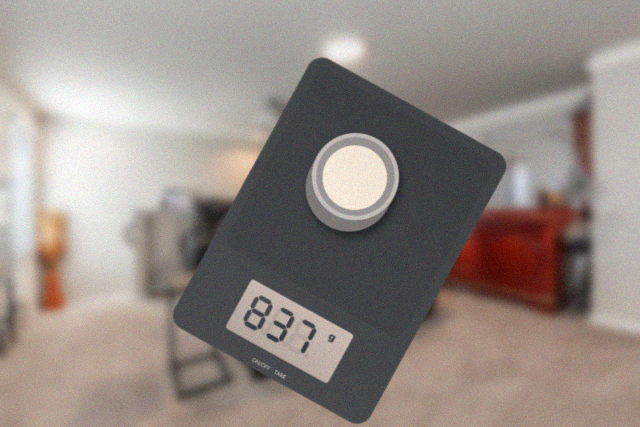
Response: 837g
